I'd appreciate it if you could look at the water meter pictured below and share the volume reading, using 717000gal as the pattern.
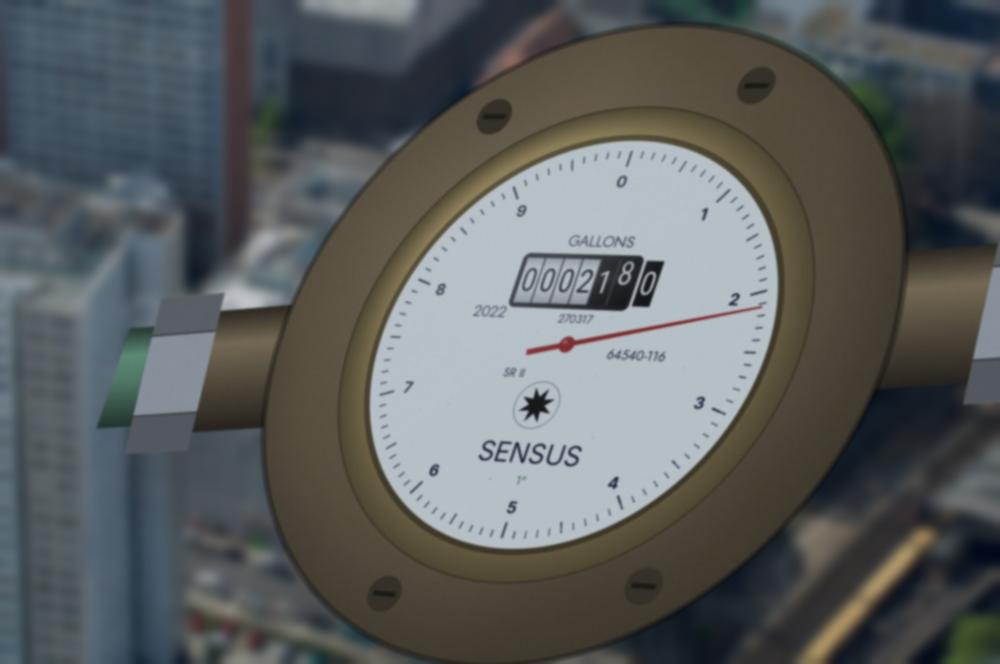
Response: 2182.1gal
